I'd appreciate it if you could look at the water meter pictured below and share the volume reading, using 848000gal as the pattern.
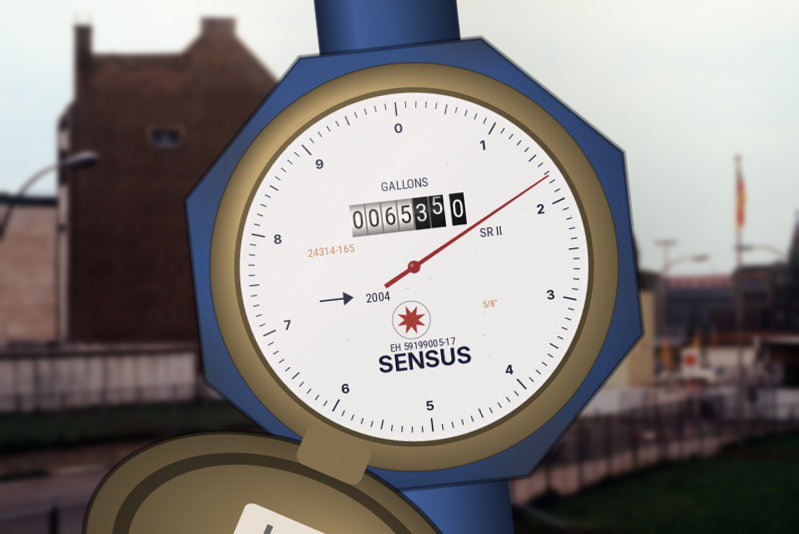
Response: 65351.7gal
